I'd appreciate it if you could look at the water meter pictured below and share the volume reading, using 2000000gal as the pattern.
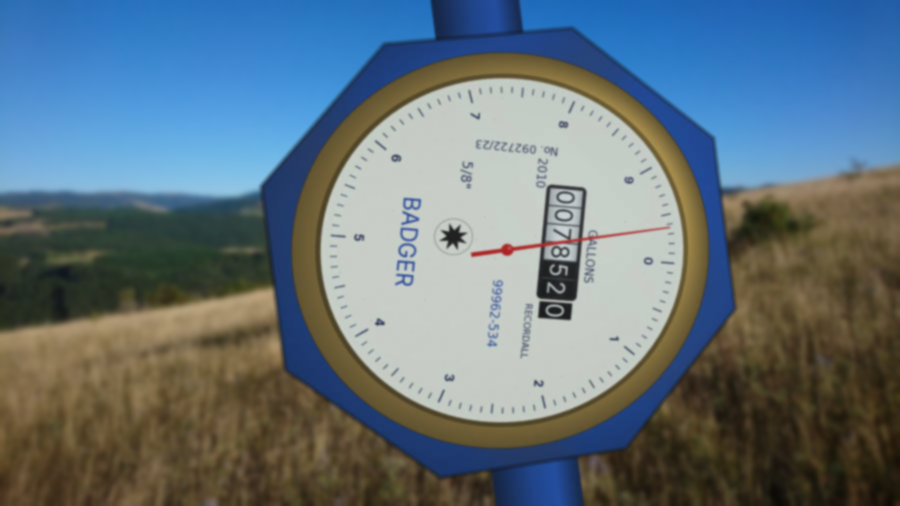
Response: 78519.6gal
